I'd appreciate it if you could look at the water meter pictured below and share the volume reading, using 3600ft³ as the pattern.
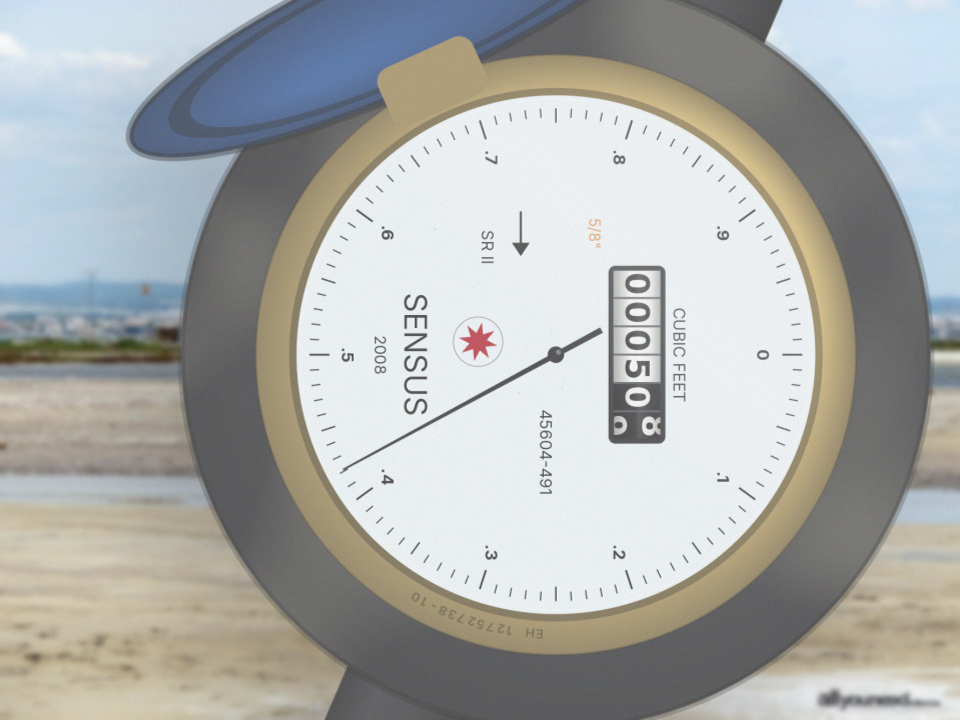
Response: 508.42ft³
